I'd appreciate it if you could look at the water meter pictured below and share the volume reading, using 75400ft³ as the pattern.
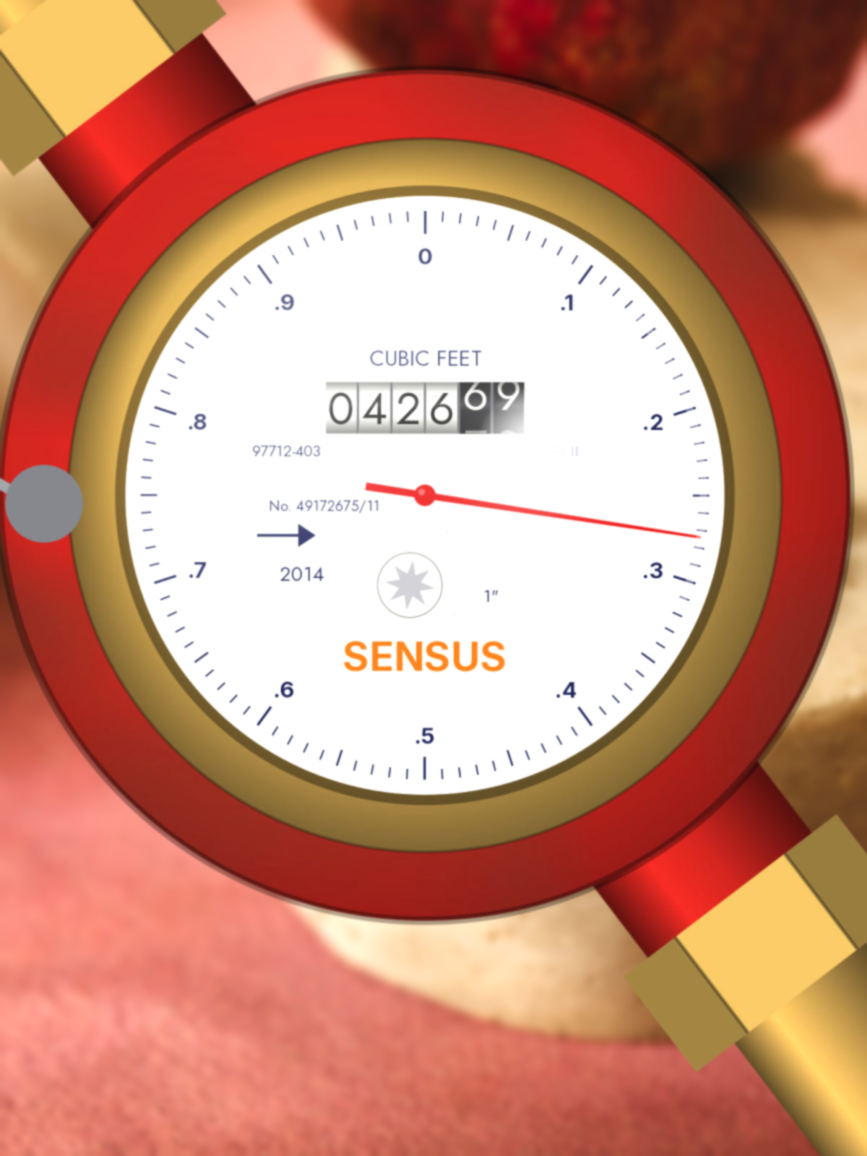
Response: 42669.27ft³
